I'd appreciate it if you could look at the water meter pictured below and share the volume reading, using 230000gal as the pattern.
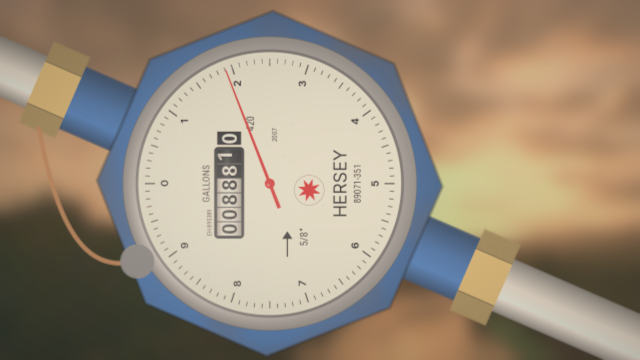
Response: 88811.9gal
